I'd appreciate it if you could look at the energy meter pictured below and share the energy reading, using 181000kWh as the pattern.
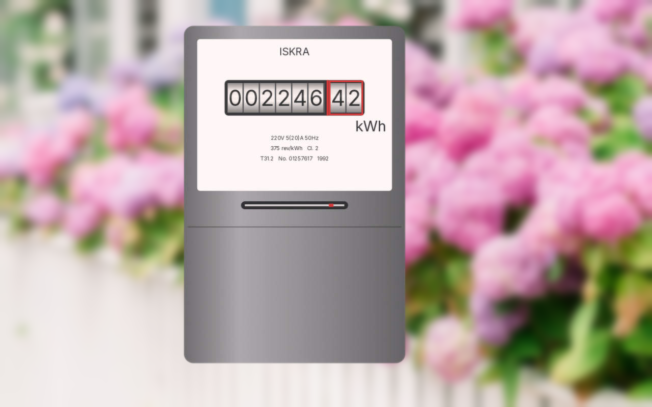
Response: 2246.42kWh
